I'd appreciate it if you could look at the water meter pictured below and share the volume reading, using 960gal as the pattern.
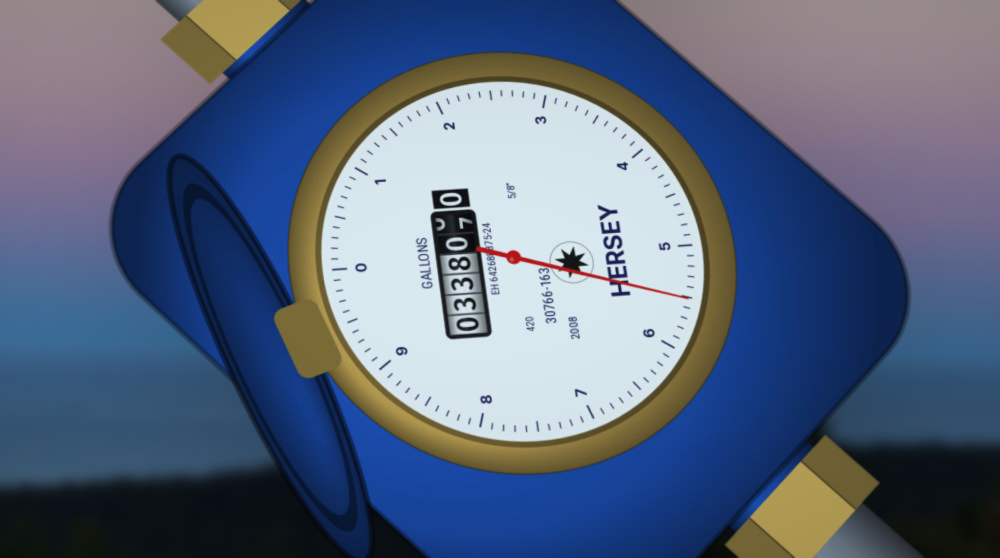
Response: 338065.5gal
